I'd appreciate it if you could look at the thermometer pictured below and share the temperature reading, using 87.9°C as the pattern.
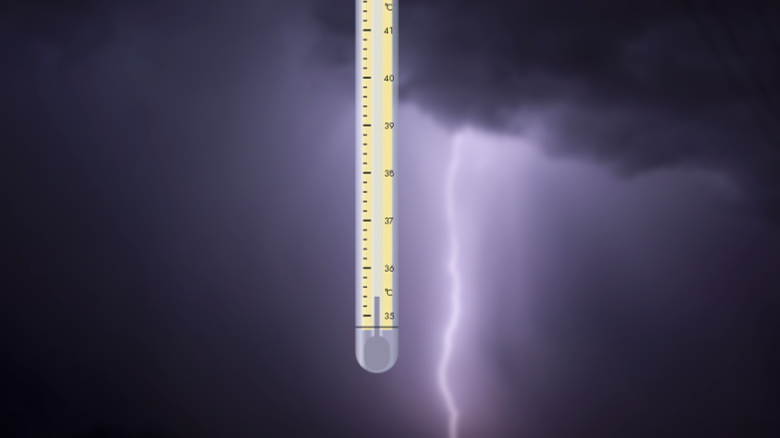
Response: 35.4°C
